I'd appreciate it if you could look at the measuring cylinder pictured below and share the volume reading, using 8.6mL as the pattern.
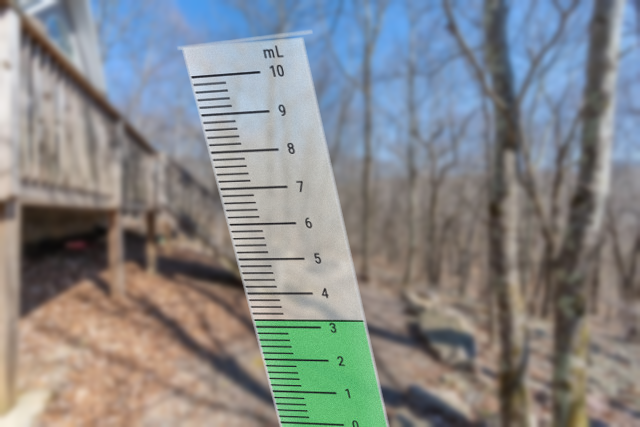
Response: 3.2mL
